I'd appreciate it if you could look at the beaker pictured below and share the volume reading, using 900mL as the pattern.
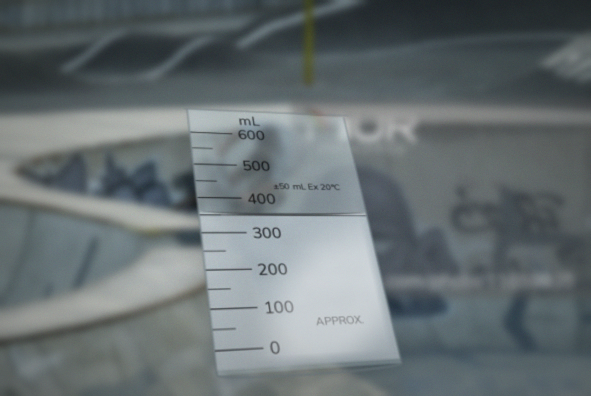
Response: 350mL
